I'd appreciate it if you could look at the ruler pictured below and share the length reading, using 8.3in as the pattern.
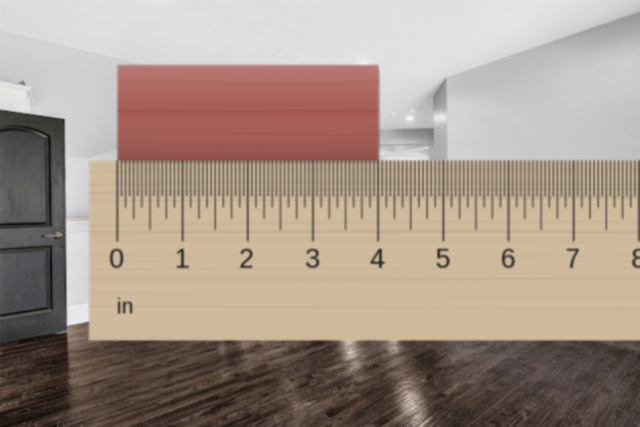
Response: 4in
